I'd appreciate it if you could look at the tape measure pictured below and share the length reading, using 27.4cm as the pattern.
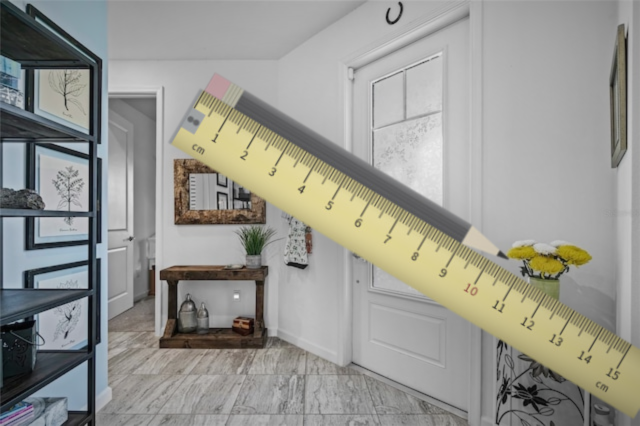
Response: 10.5cm
